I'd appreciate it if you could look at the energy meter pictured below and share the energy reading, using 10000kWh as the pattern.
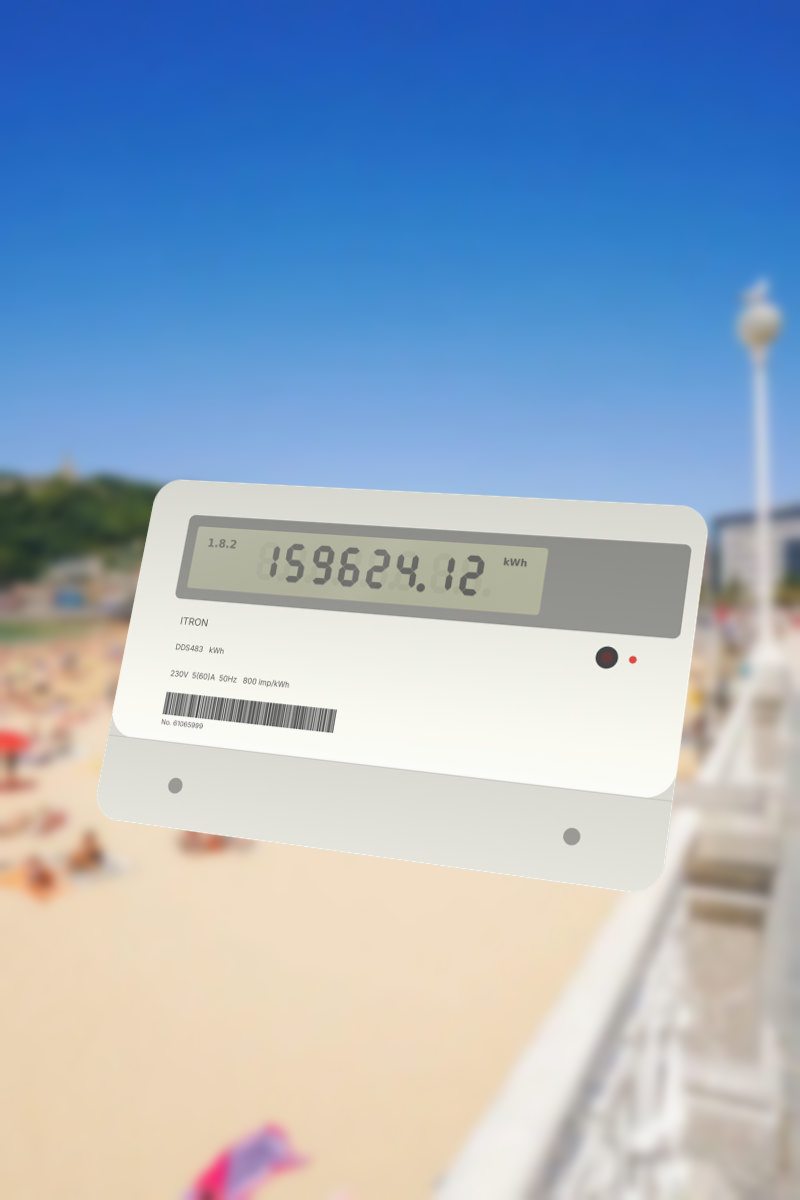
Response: 159624.12kWh
